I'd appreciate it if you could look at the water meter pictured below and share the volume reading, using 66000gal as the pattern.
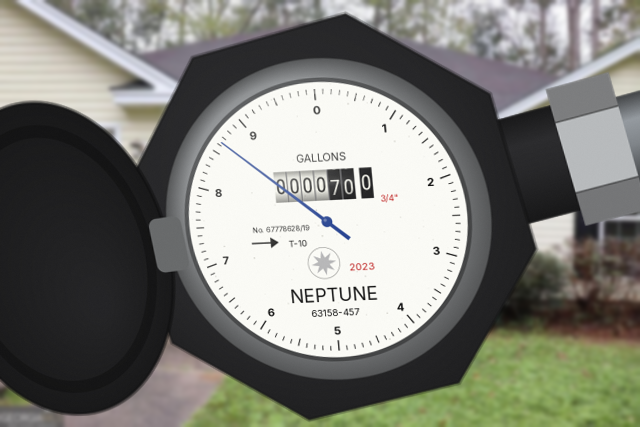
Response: 698.6gal
